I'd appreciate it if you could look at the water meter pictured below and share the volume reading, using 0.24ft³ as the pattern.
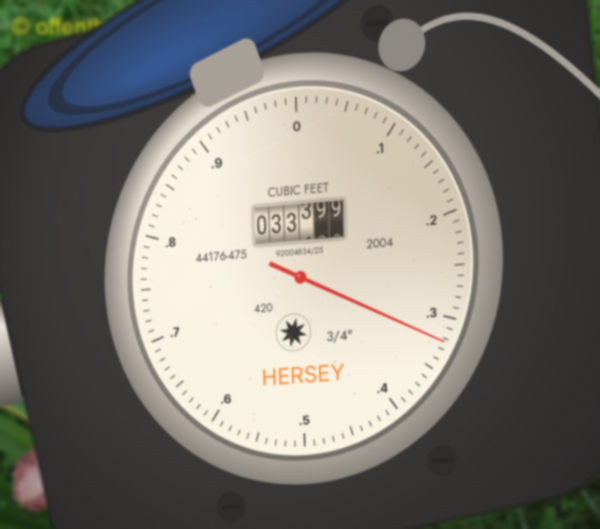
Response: 33399.32ft³
